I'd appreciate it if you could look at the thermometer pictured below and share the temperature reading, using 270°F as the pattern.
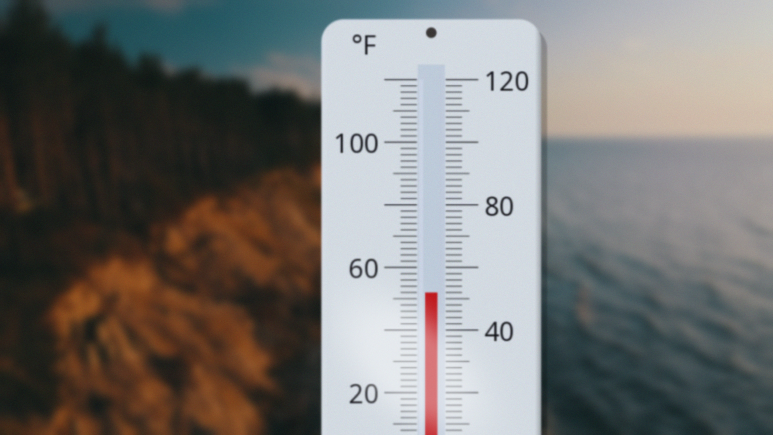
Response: 52°F
